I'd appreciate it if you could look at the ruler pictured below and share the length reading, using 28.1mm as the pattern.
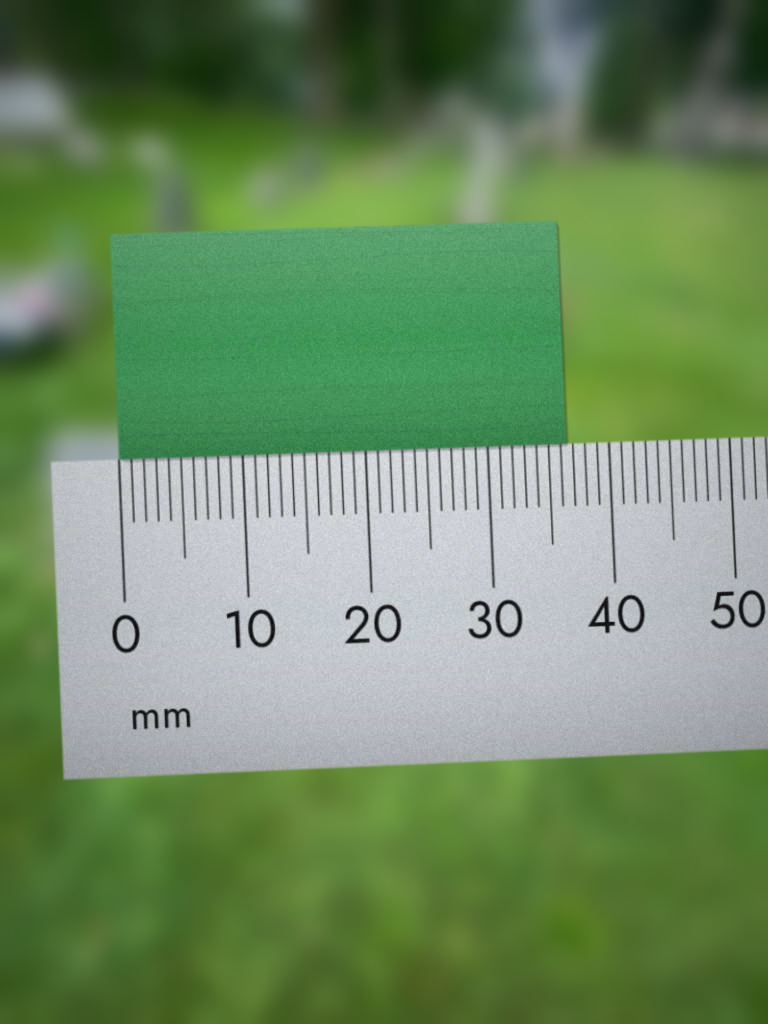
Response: 36.5mm
